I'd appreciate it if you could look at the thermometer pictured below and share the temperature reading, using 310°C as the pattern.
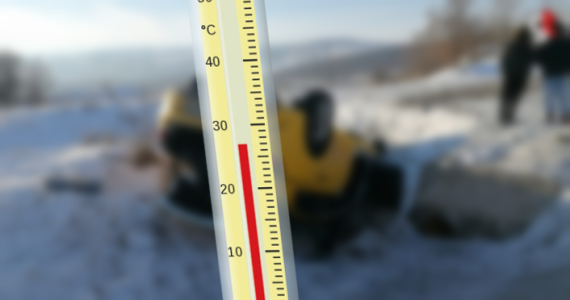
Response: 27°C
